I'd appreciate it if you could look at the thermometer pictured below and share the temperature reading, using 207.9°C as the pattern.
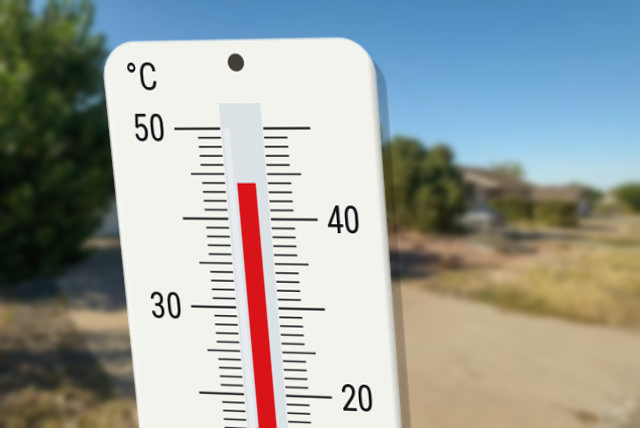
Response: 44°C
